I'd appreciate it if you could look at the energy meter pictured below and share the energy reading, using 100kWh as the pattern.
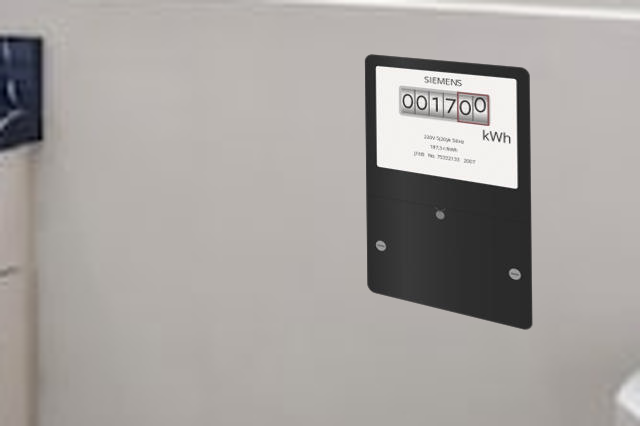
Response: 17.00kWh
